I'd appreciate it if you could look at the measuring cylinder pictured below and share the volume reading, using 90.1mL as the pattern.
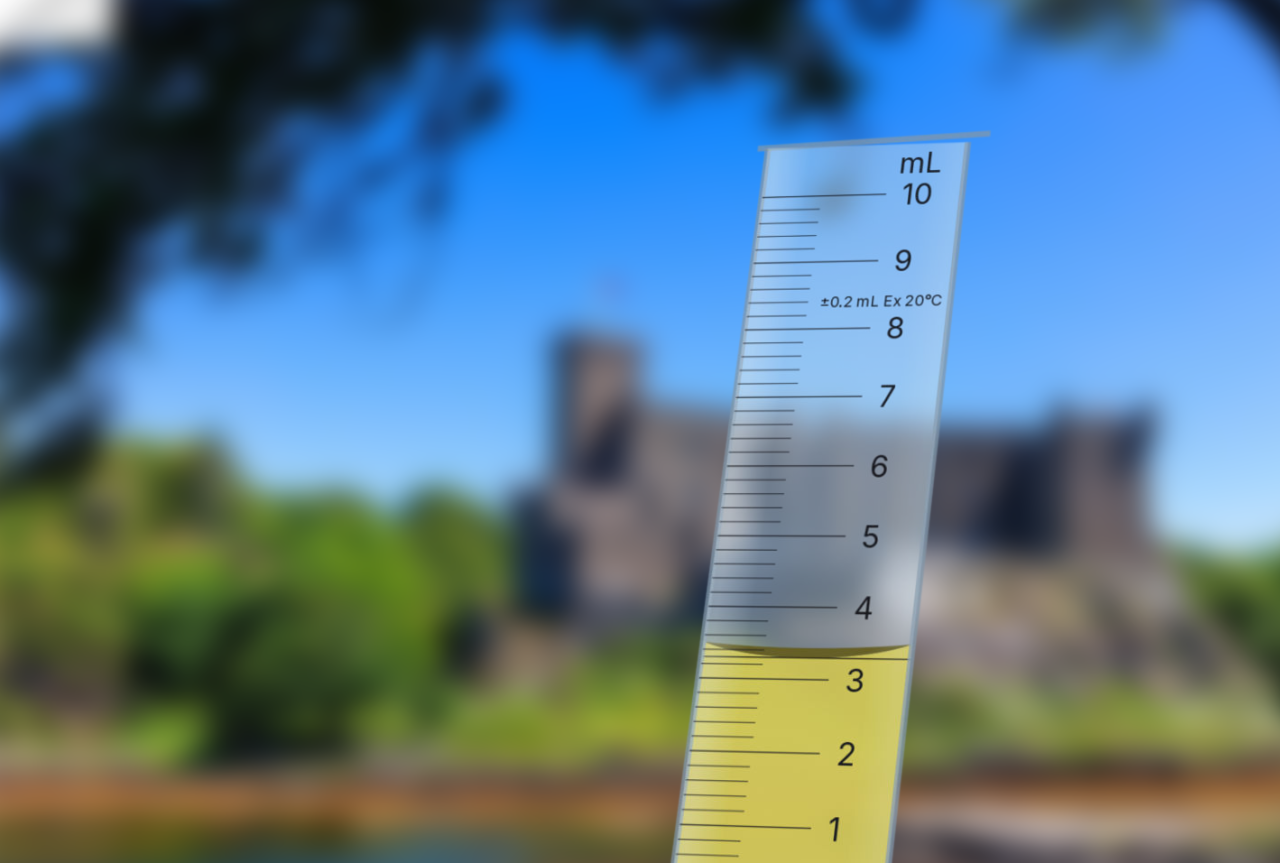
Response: 3.3mL
